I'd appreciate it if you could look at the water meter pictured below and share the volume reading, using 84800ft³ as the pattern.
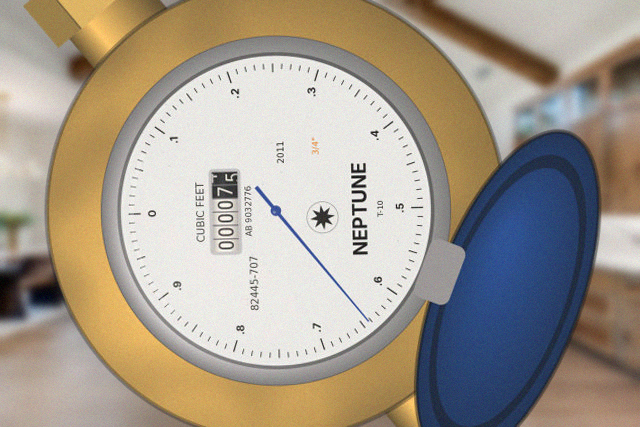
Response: 74.64ft³
